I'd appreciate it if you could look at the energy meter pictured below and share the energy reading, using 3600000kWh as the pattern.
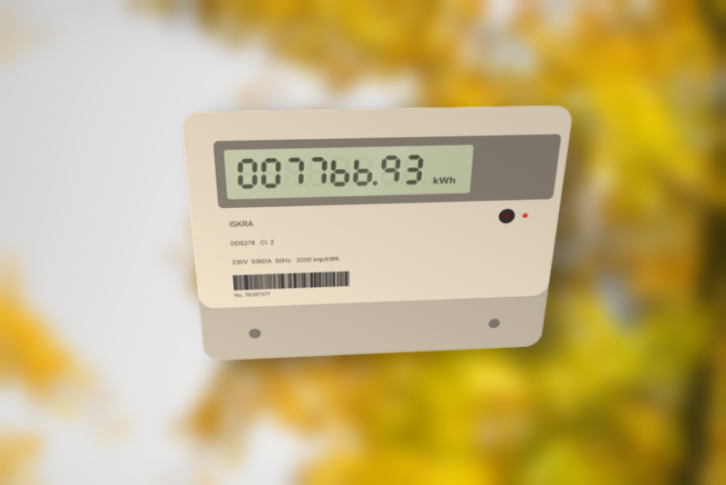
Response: 7766.93kWh
